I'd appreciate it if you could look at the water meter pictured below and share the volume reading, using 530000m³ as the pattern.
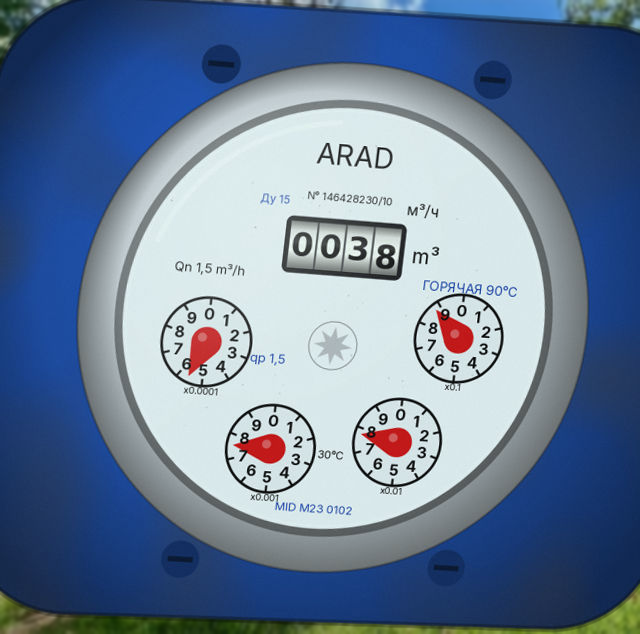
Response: 37.8775m³
